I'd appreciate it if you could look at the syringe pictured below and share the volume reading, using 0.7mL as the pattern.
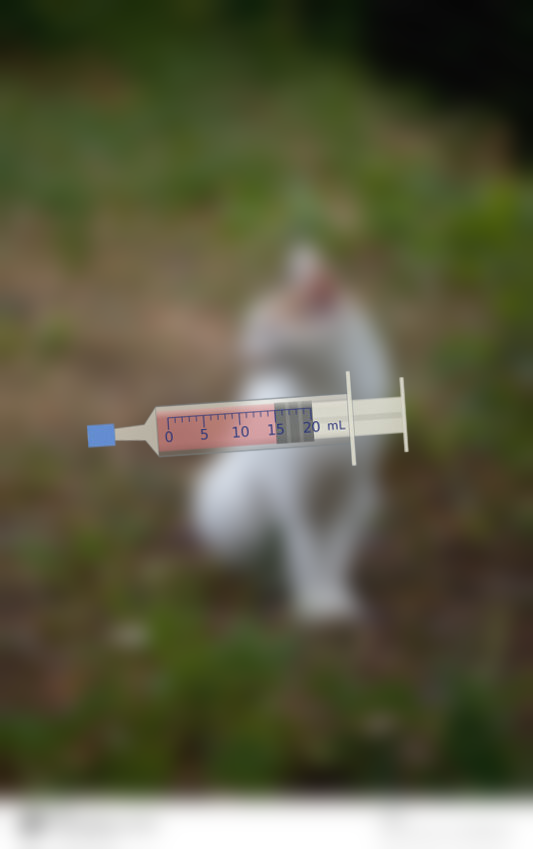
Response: 15mL
